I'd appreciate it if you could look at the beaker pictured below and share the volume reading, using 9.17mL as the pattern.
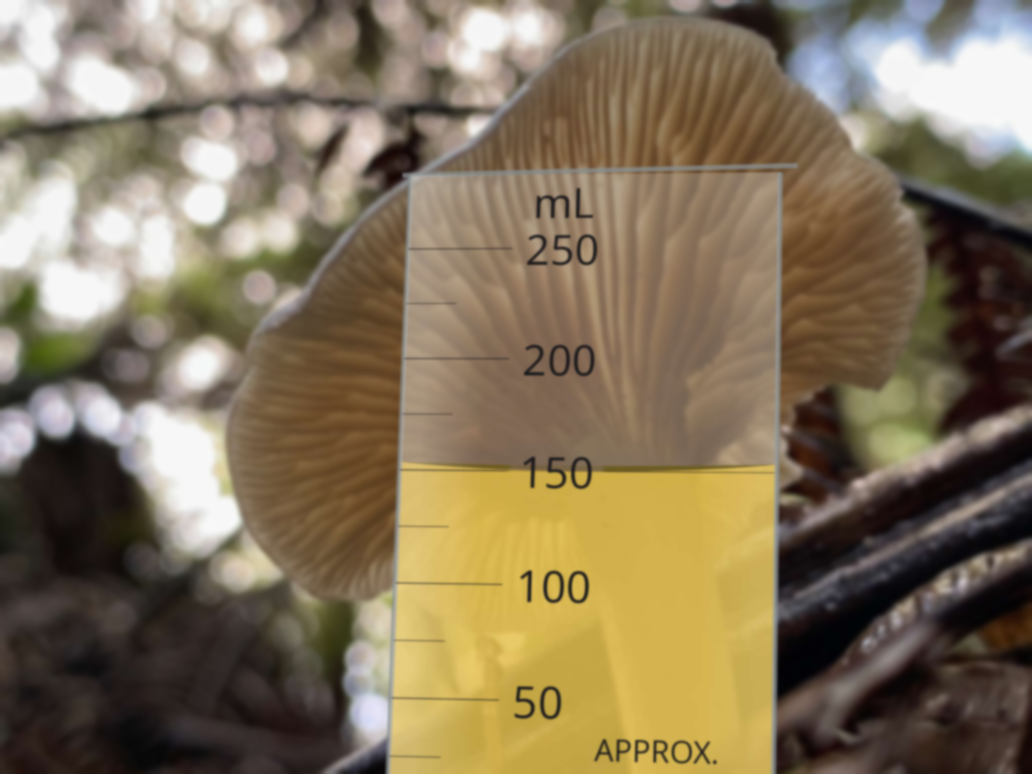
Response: 150mL
